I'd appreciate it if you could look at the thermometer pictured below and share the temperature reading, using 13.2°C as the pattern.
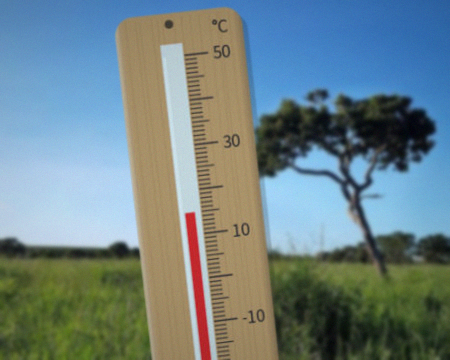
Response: 15°C
